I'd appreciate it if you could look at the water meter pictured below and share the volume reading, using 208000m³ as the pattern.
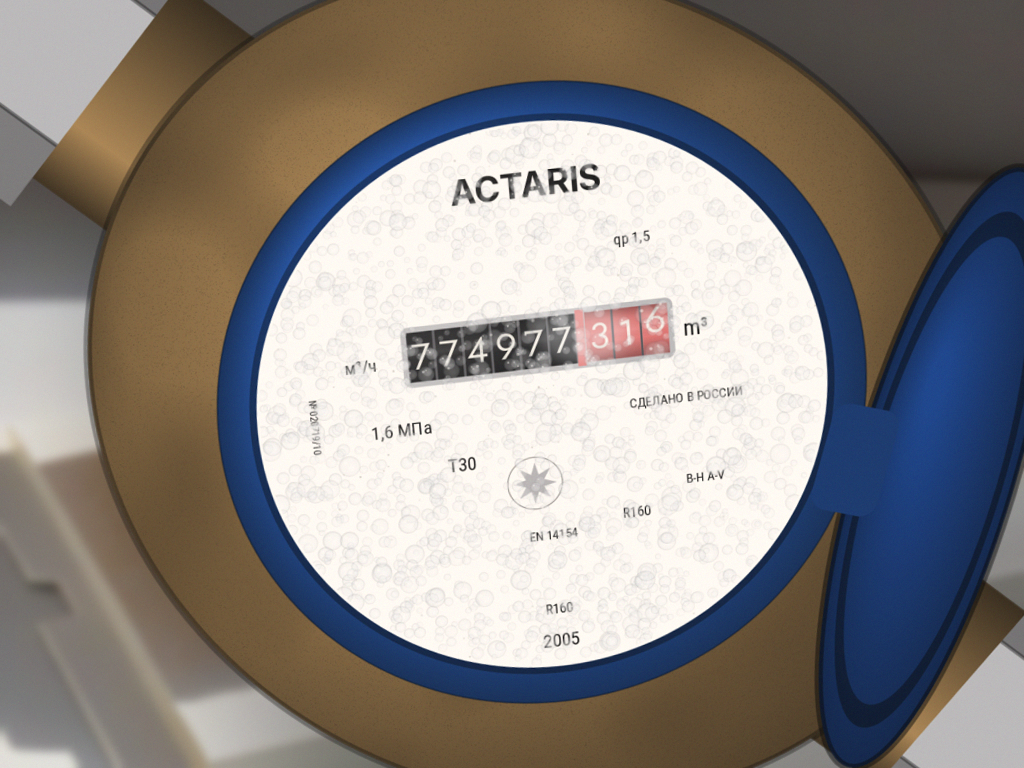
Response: 774977.316m³
